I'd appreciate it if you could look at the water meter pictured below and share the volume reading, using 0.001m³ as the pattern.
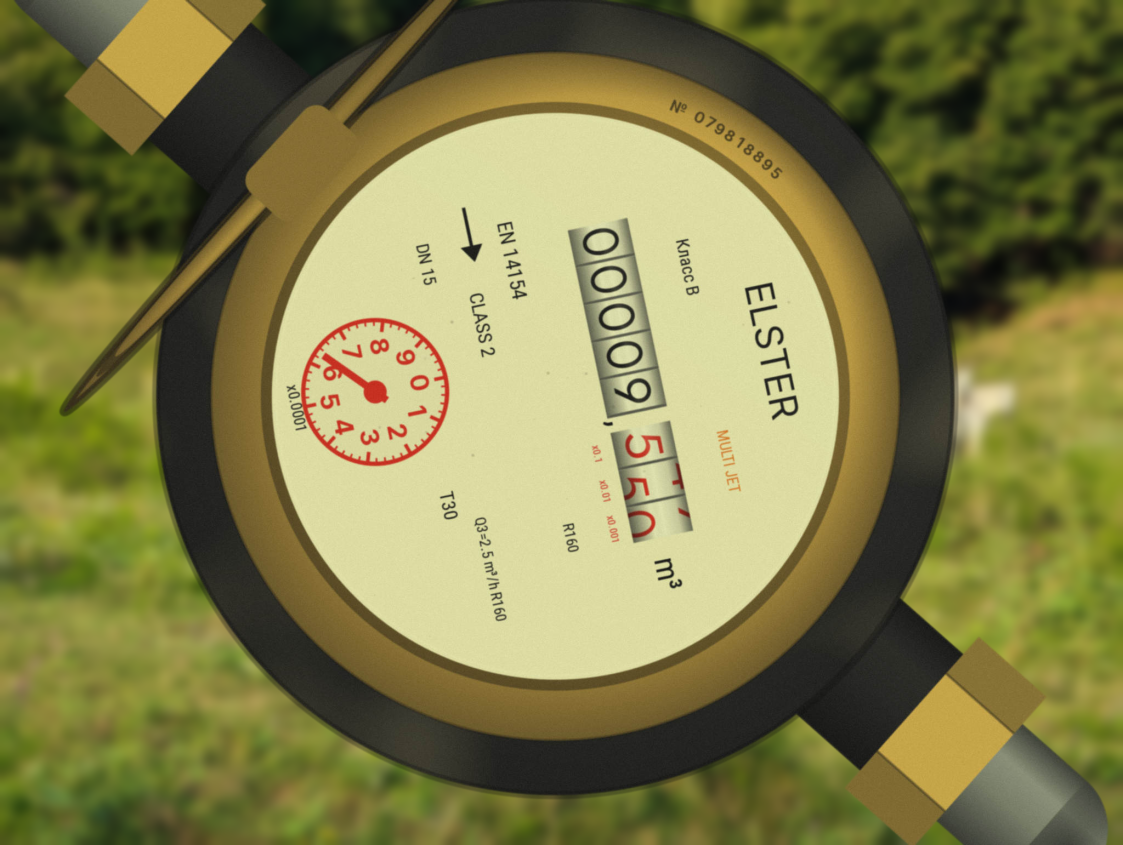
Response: 9.5496m³
